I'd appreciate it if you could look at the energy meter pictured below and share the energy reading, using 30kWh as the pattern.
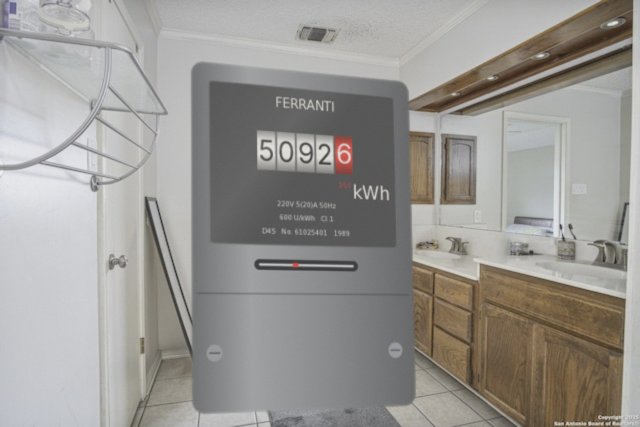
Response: 5092.6kWh
